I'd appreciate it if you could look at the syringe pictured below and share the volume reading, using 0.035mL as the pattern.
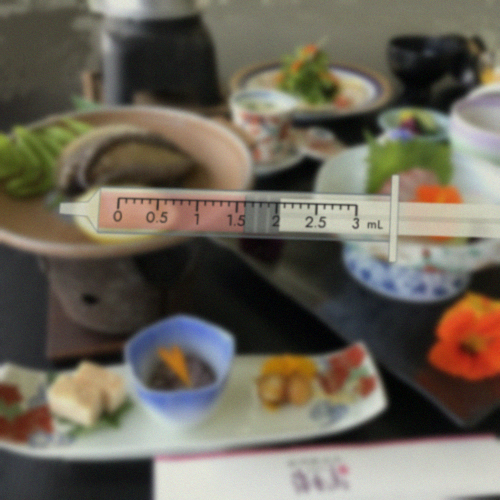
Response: 1.6mL
